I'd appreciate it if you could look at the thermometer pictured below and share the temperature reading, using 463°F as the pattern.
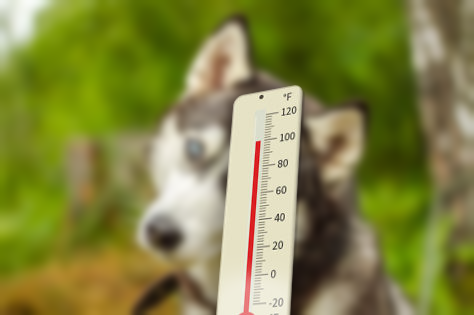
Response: 100°F
